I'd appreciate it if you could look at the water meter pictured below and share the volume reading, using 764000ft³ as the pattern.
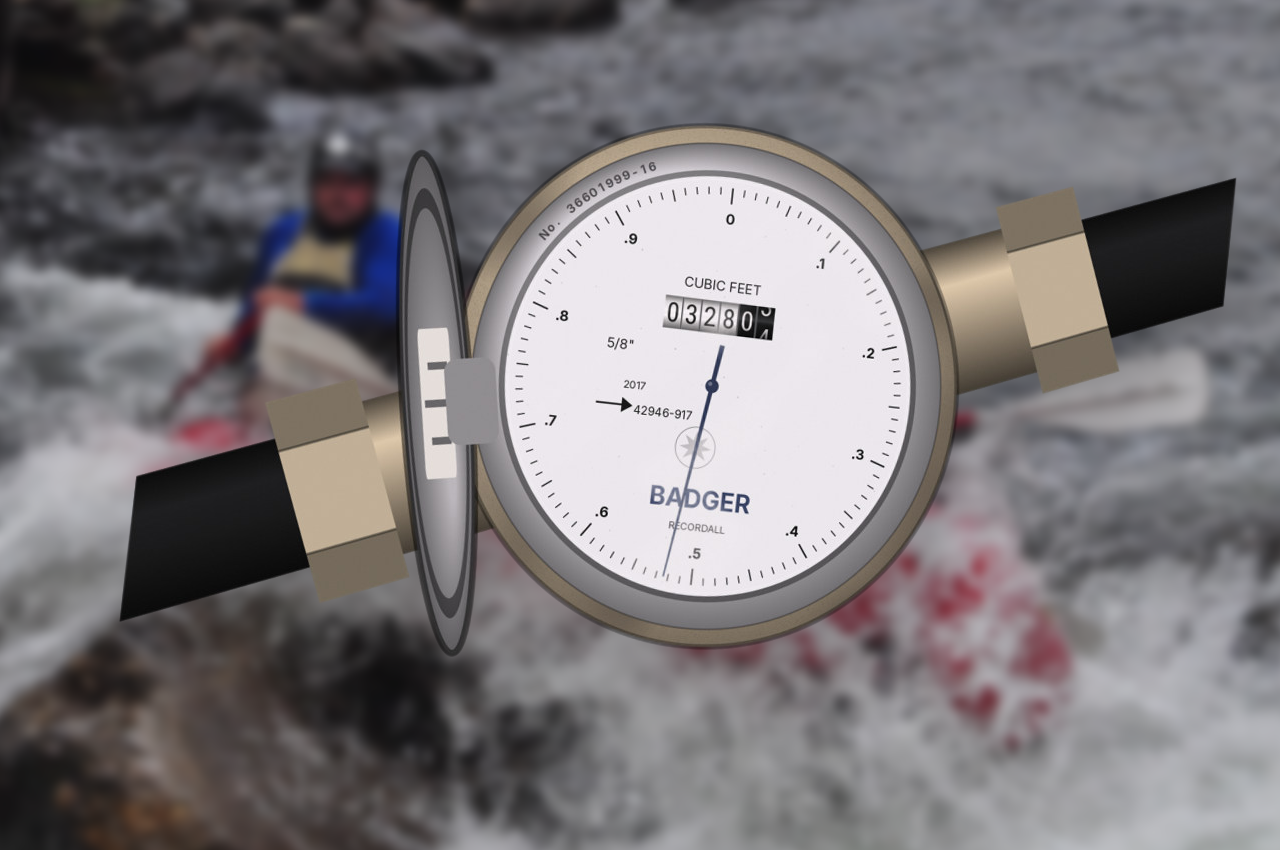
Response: 32803.52ft³
